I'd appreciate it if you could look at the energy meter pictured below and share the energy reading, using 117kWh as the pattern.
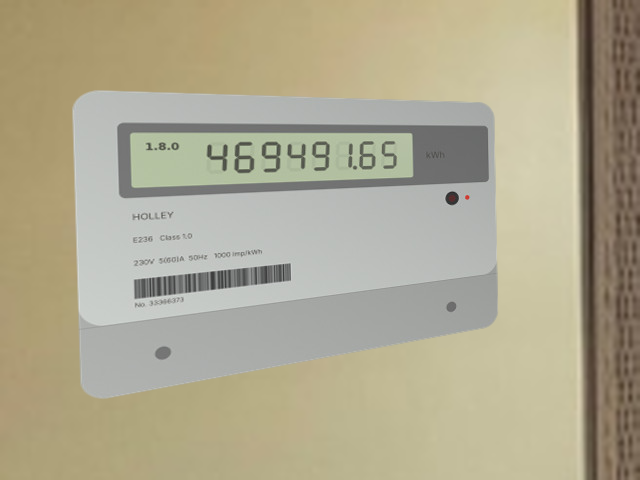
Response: 469491.65kWh
